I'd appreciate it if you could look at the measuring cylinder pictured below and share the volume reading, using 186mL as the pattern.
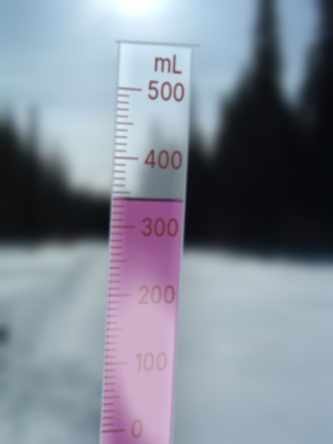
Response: 340mL
